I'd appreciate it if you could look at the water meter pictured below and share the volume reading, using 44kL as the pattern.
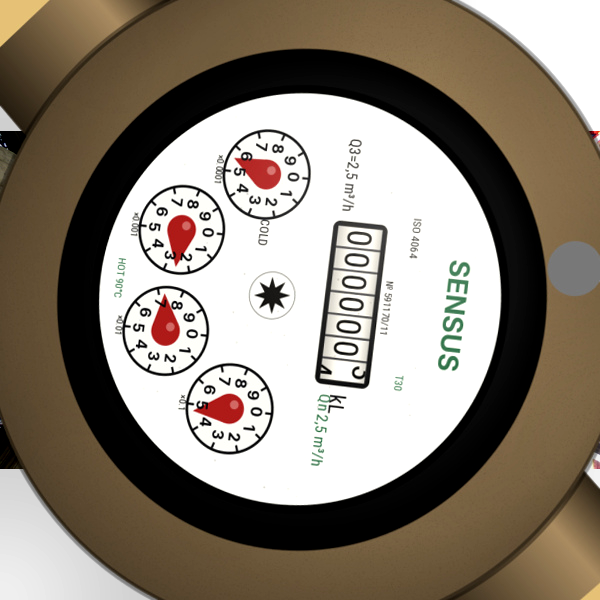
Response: 3.4725kL
